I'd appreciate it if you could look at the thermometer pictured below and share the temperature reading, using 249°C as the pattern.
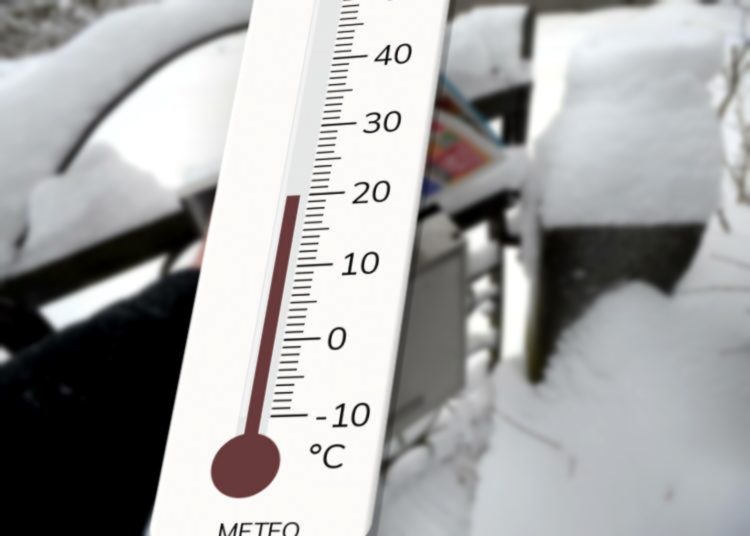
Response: 20°C
